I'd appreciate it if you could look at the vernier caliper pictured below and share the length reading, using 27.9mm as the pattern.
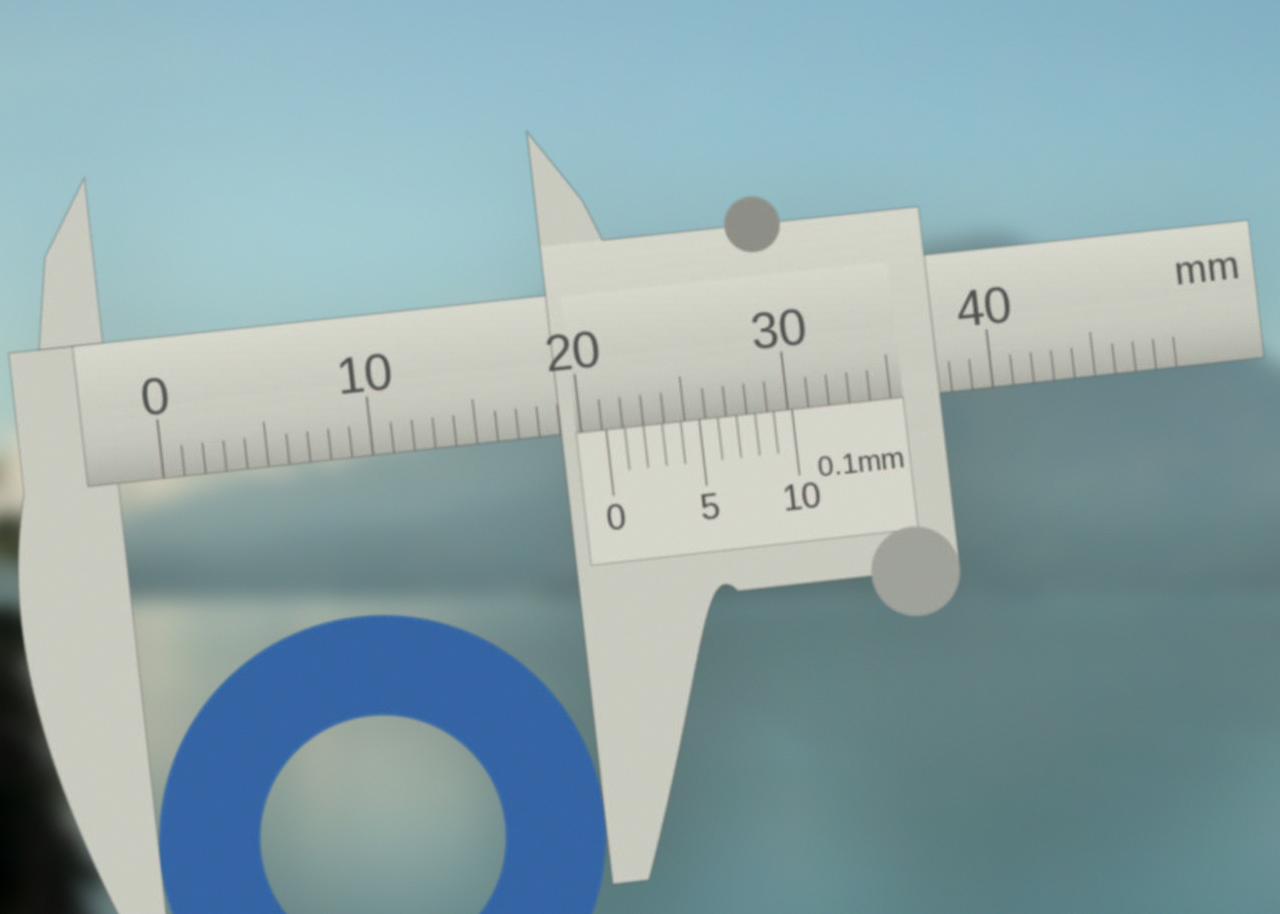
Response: 21.2mm
